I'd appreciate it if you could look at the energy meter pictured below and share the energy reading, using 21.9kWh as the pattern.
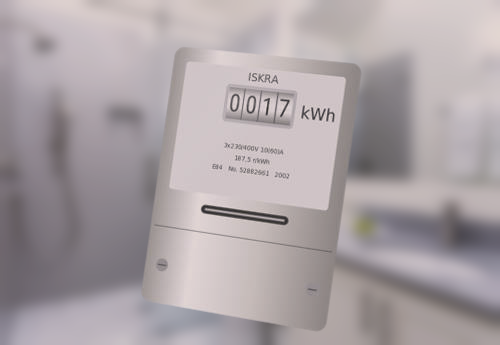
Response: 17kWh
